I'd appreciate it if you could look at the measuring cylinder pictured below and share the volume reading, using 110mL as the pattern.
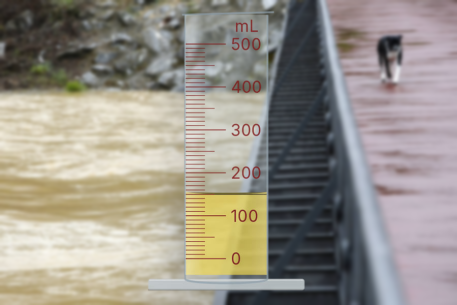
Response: 150mL
